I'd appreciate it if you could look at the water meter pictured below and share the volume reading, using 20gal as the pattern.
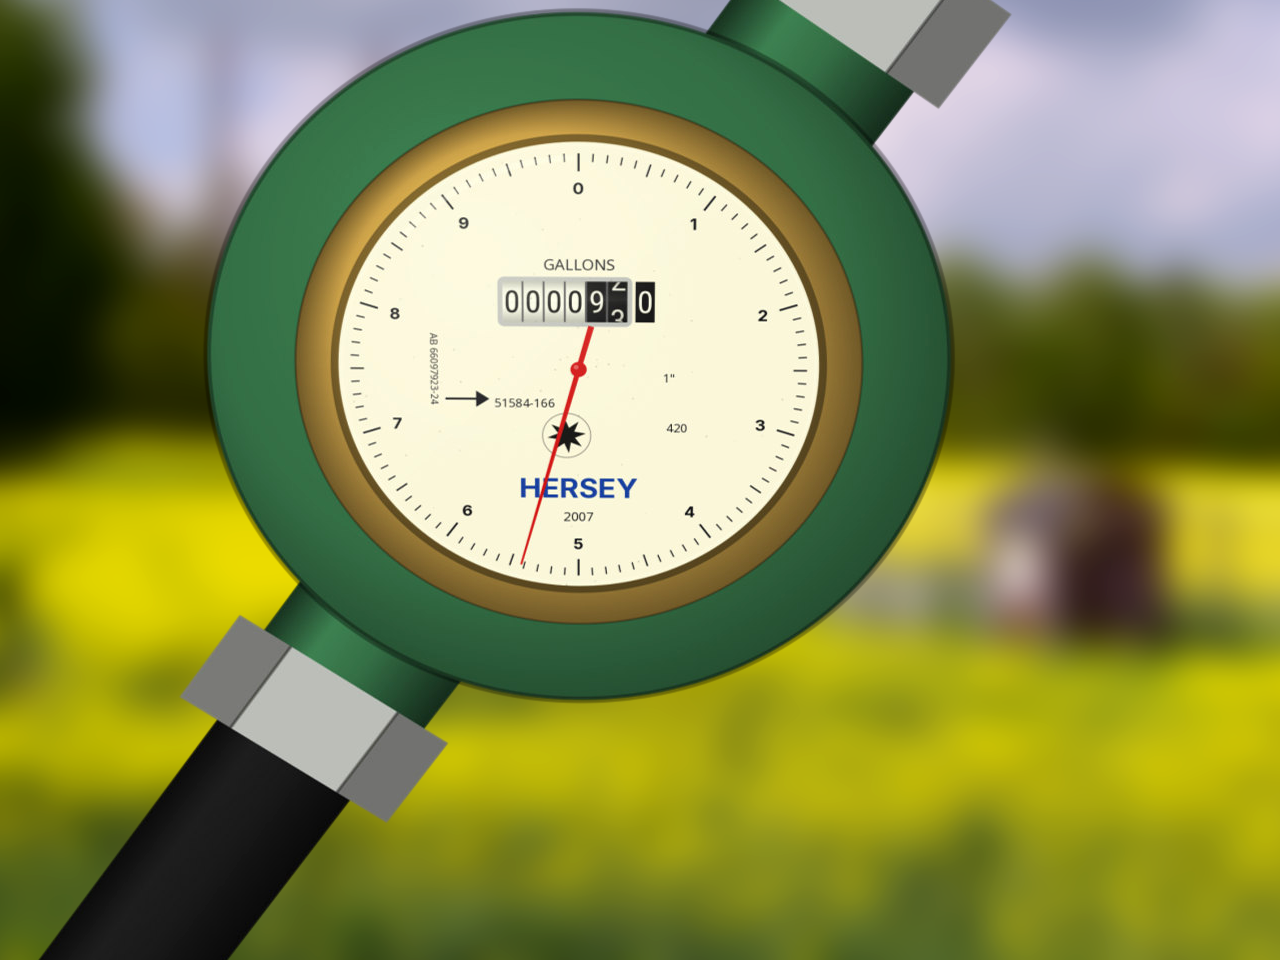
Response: 925.4gal
